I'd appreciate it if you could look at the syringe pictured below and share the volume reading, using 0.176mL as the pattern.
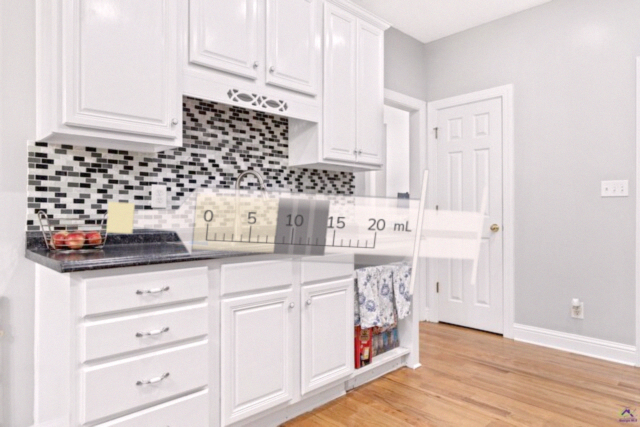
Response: 8mL
